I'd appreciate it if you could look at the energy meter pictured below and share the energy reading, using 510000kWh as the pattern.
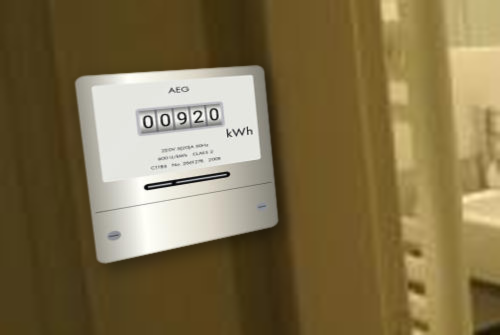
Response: 920kWh
